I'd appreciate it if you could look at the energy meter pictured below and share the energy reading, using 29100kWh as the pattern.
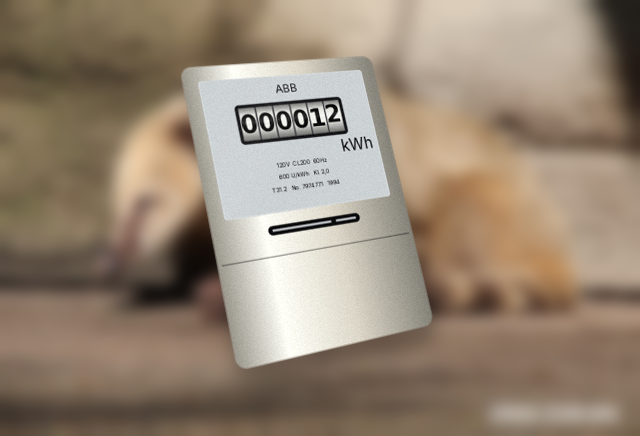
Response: 12kWh
